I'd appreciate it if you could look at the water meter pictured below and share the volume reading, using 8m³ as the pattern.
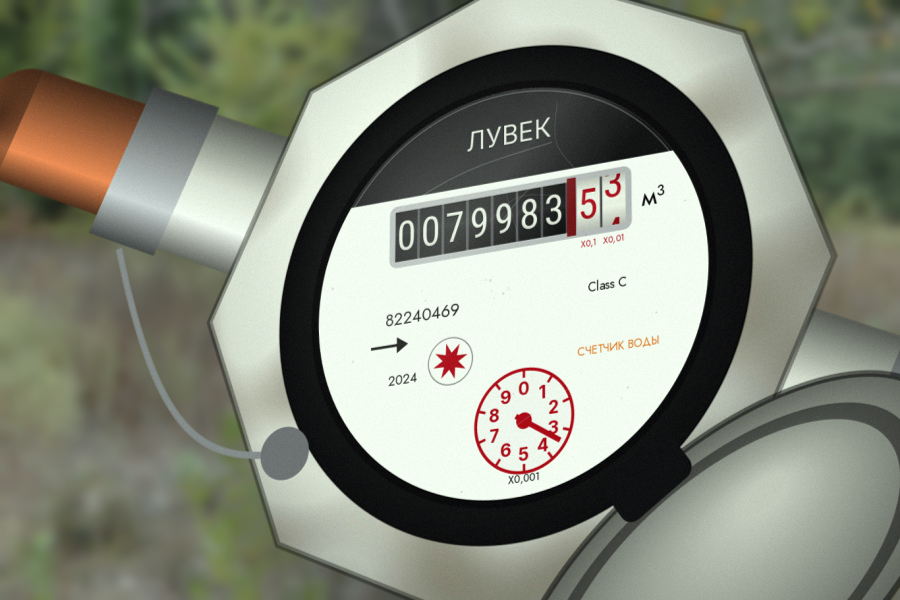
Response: 79983.533m³
